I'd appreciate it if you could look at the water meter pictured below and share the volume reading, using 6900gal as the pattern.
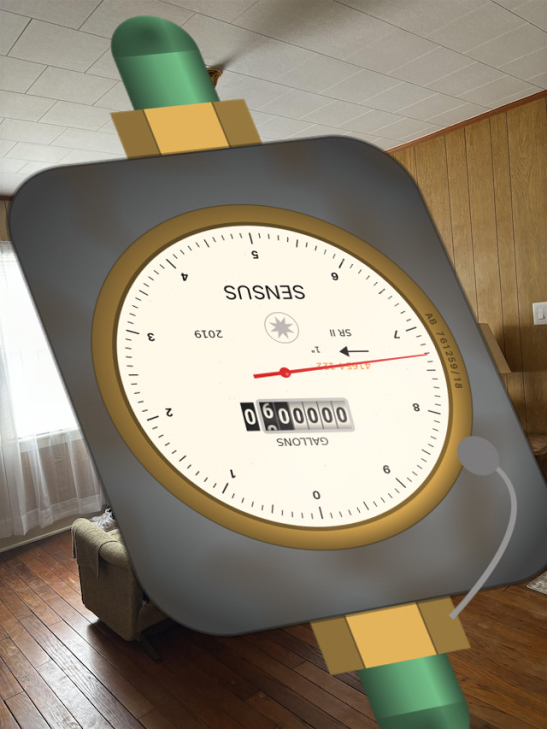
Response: 87.3gal
